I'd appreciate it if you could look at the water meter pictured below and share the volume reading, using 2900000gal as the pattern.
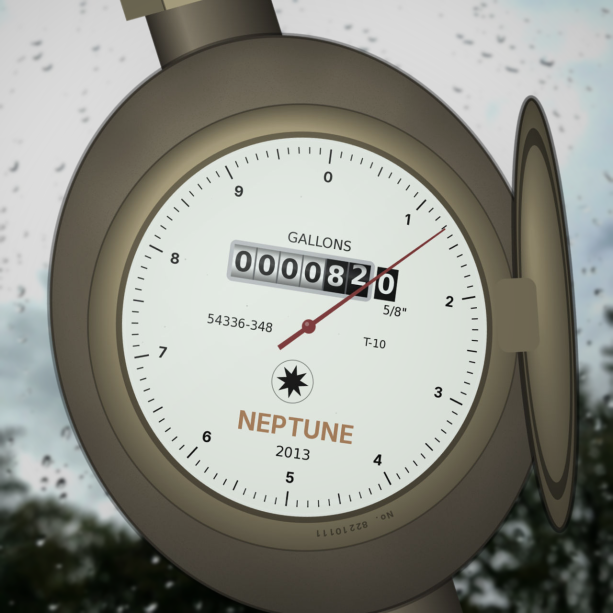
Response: 821.3gal
